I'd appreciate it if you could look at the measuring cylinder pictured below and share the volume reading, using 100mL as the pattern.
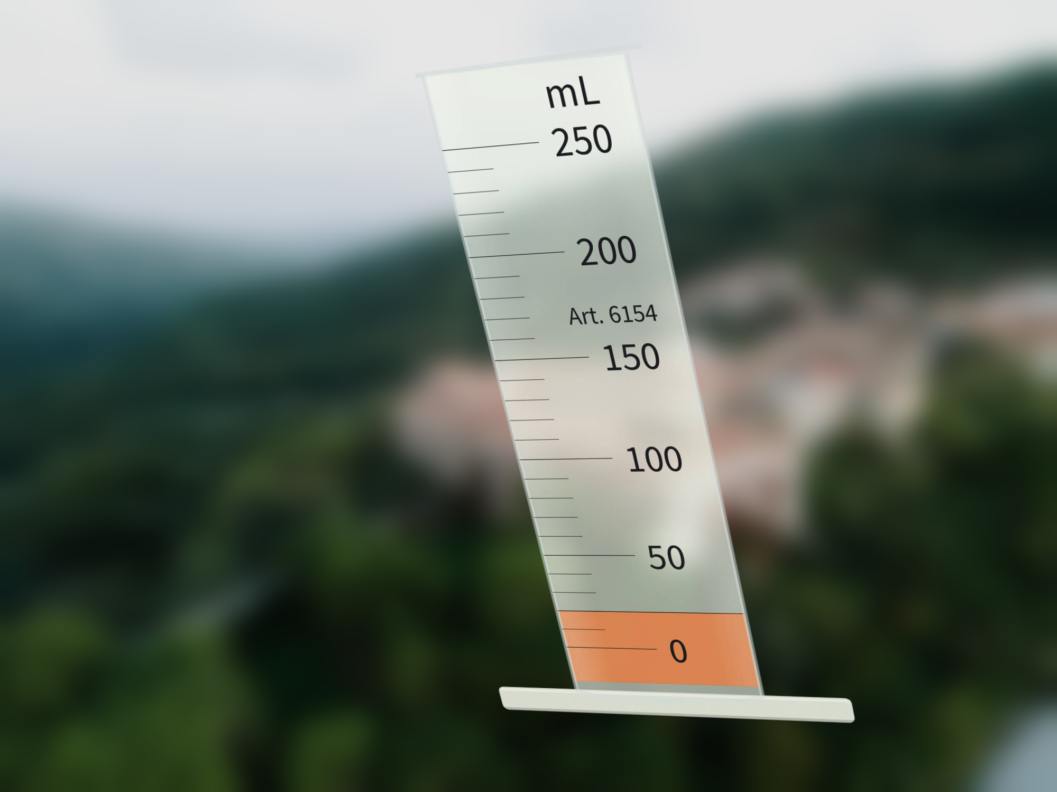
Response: 20mL
